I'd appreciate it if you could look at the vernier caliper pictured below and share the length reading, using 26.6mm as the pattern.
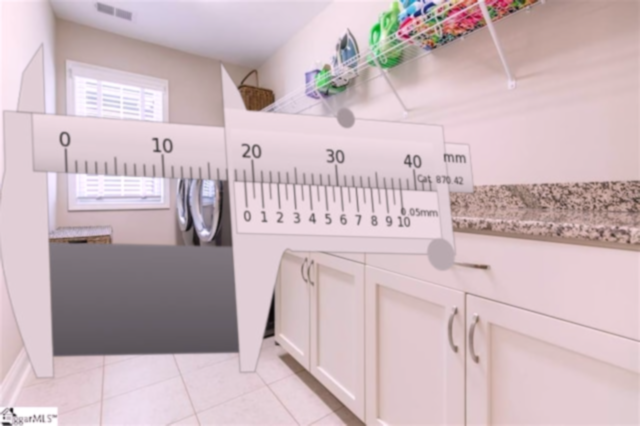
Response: 19.0mm
